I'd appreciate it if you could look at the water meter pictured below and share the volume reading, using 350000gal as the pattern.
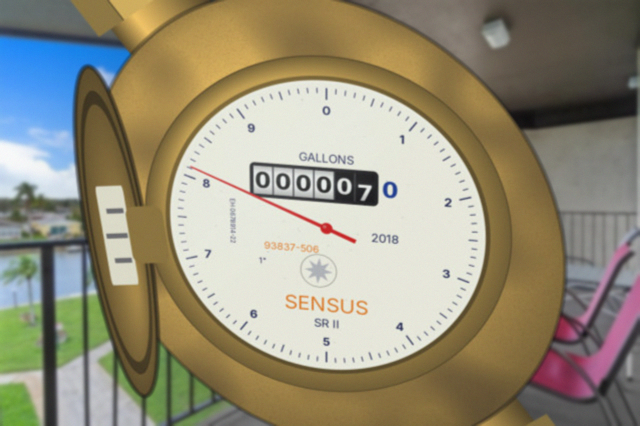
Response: 68.1gal
